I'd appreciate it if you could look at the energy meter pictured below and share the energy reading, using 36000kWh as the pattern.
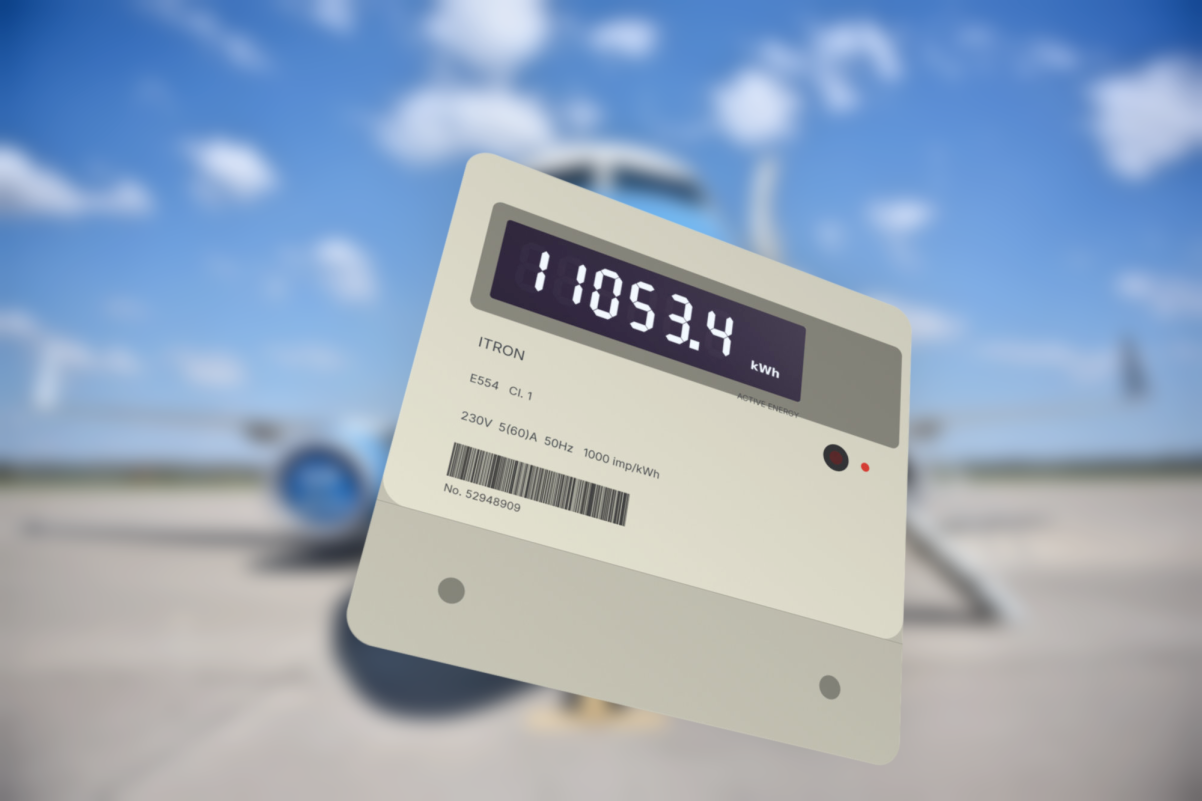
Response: 11053.4kWh
